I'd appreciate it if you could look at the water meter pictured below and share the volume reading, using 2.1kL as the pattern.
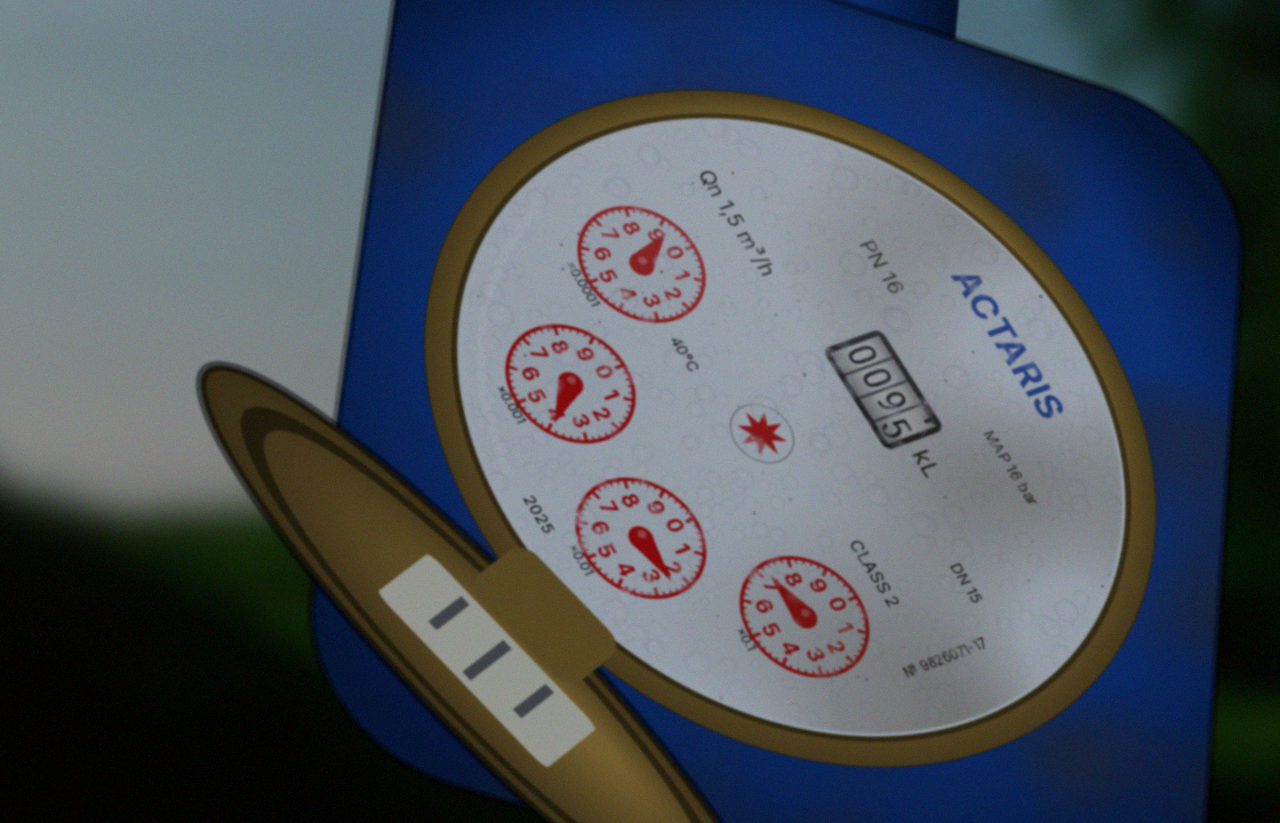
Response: 94.7239kL
